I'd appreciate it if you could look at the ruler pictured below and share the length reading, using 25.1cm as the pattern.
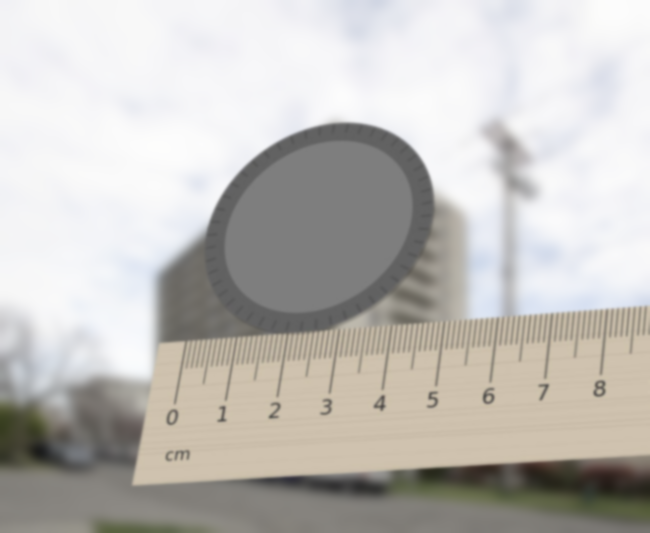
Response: 4.5cm
